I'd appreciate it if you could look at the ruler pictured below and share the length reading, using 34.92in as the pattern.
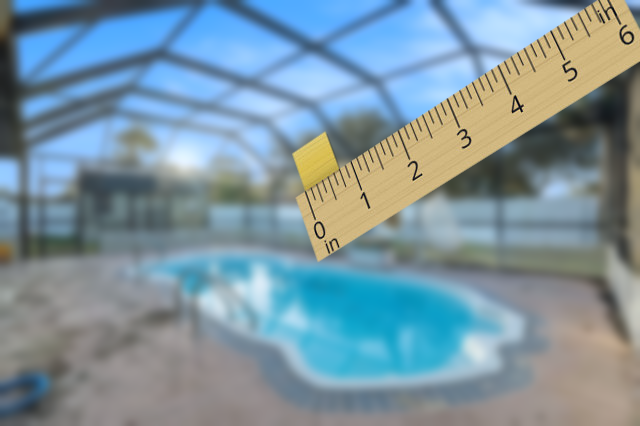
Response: 0.75in
